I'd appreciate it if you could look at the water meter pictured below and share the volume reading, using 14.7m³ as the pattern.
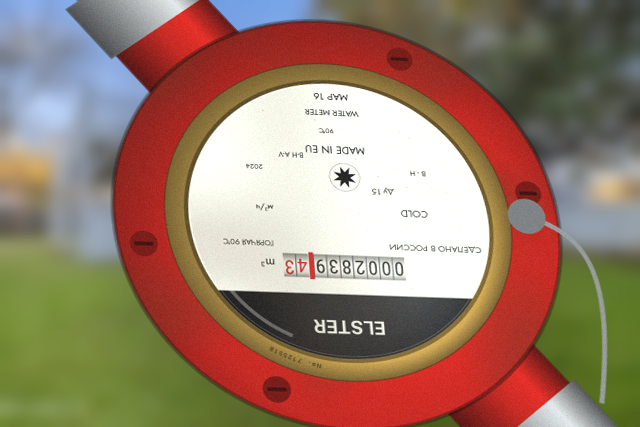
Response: 2839.43m³
